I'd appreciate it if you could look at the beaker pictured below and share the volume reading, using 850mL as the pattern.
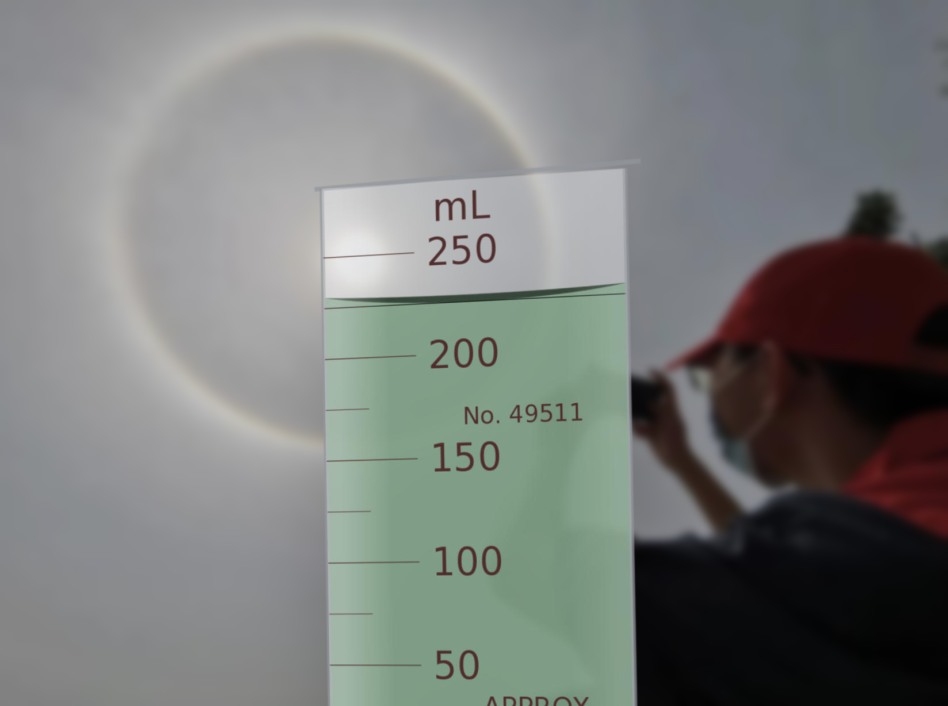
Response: 225mL
